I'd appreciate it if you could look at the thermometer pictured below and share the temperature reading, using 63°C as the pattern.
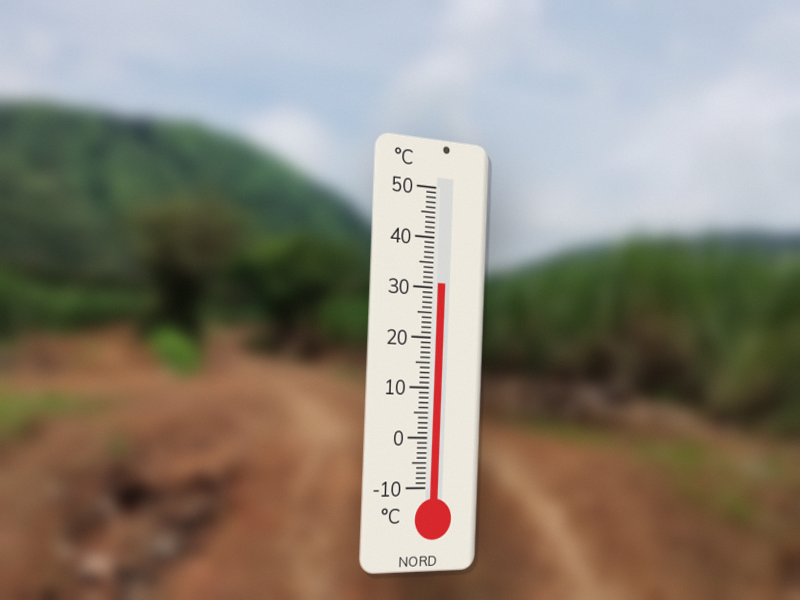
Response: 31°C
